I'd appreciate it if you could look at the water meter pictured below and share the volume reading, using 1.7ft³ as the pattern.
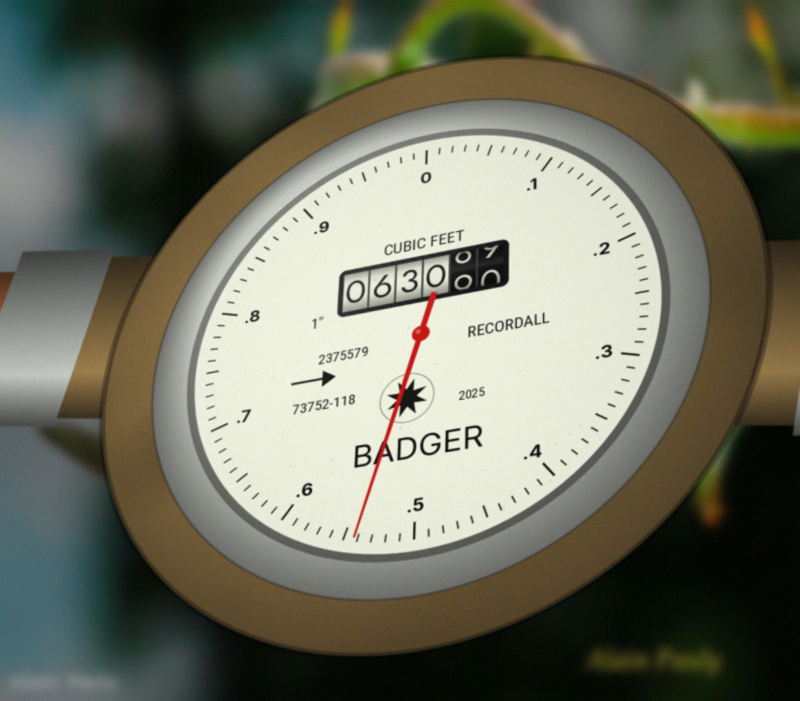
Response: 63089.54ft³
